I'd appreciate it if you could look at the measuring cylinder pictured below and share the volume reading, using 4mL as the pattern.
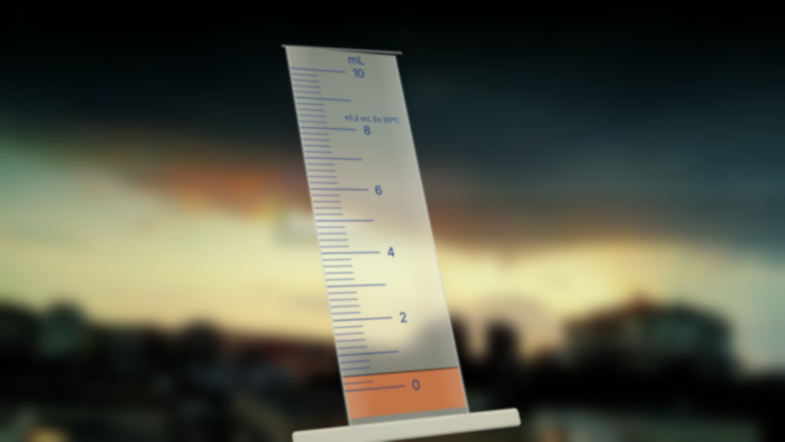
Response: 0.4mL
